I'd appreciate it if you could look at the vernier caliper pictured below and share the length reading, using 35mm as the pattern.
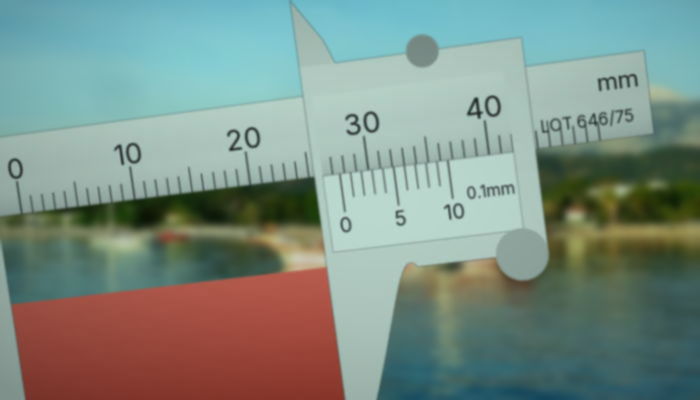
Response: 27.6mm
